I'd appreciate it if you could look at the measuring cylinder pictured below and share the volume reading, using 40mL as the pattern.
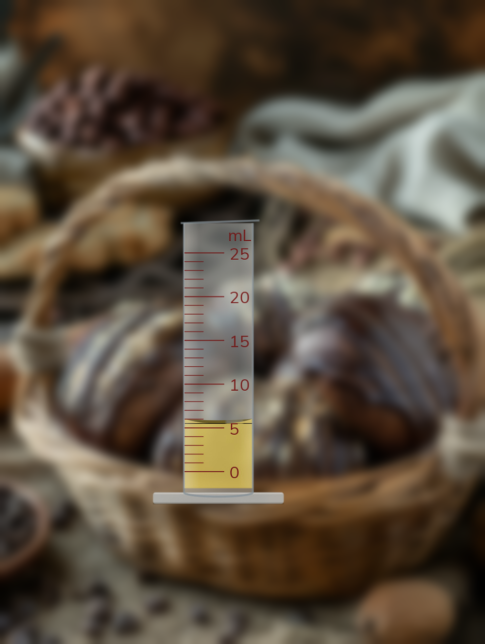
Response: 5.5mL
